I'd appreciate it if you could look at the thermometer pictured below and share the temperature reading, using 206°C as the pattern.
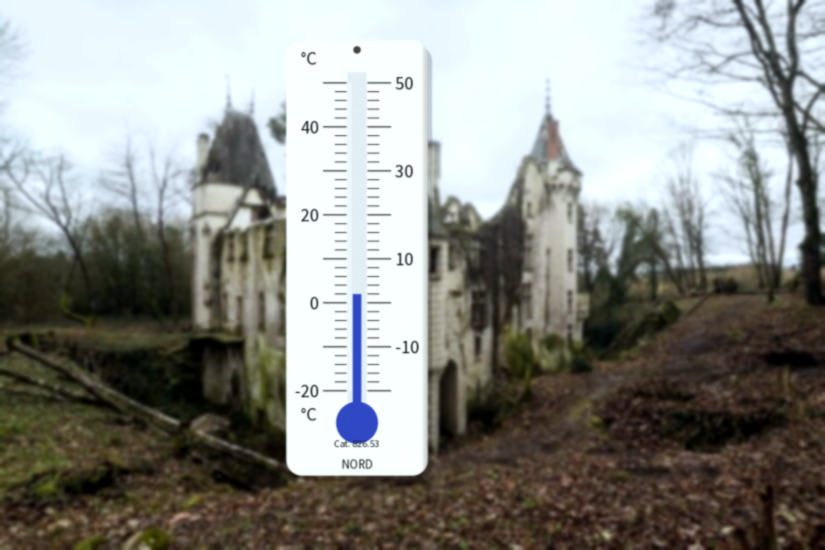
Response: 2°C
